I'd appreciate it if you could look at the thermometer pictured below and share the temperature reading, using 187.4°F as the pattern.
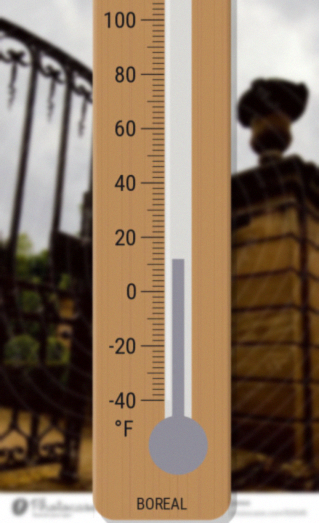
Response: 12°F
